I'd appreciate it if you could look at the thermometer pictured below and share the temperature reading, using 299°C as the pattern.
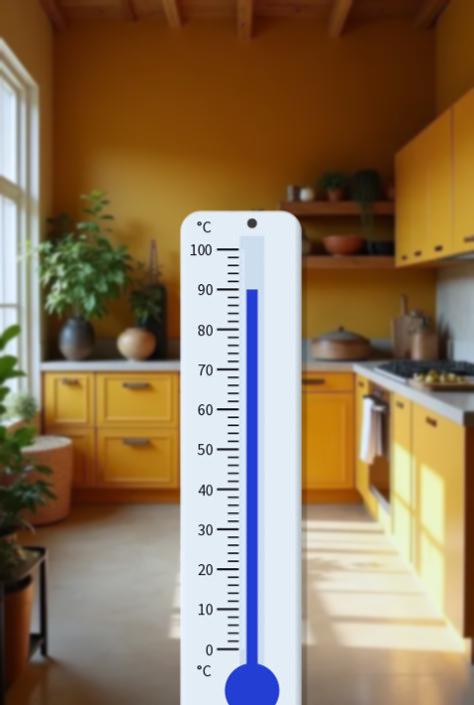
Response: 90°C
